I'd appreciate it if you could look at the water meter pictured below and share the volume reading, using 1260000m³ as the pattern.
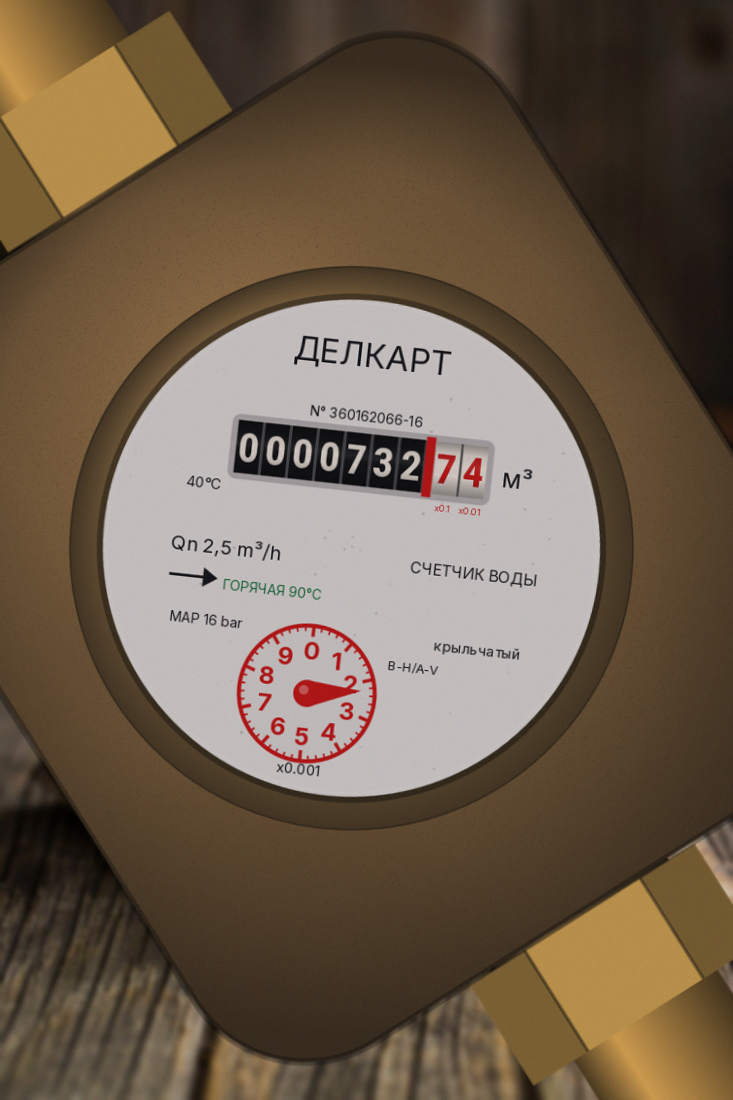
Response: 732.742m³
